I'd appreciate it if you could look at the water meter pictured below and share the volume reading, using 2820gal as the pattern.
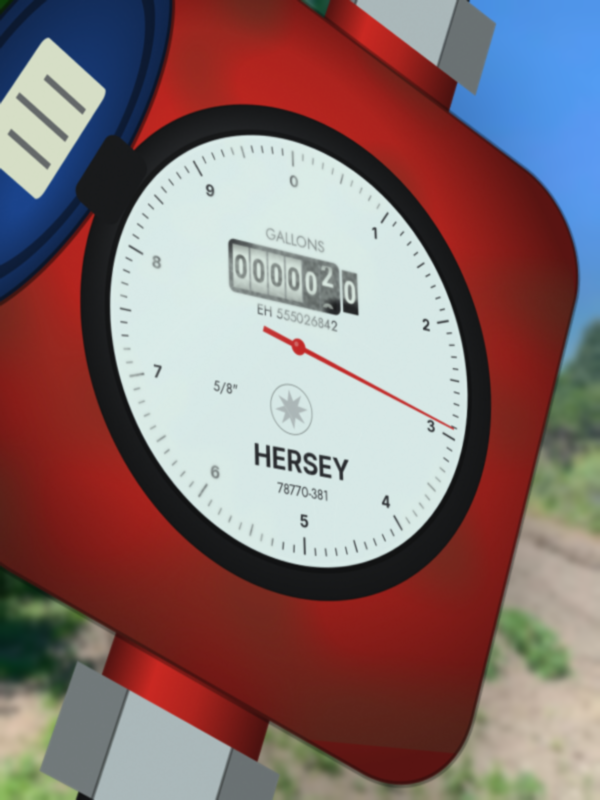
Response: 22.9gal
